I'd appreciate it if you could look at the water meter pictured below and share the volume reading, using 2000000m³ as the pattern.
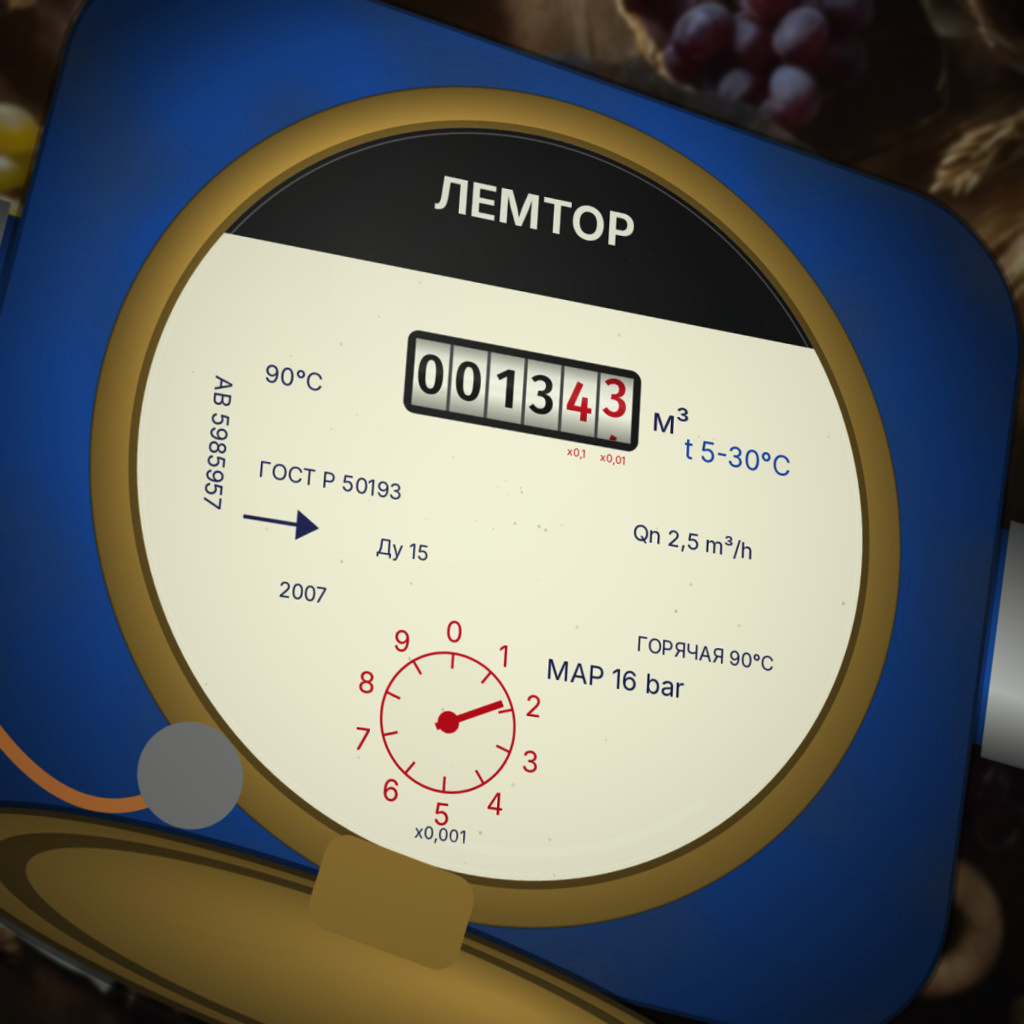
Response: 13.431m³
